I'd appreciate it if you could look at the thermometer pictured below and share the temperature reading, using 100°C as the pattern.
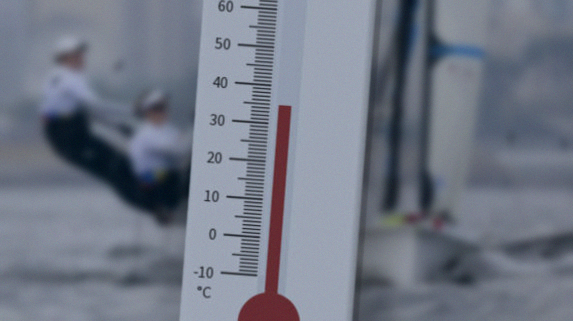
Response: 35°C
